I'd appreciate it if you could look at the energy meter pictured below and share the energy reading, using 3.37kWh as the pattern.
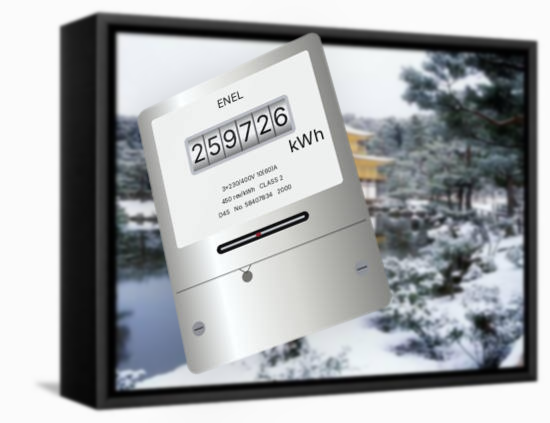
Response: 259726kWh
